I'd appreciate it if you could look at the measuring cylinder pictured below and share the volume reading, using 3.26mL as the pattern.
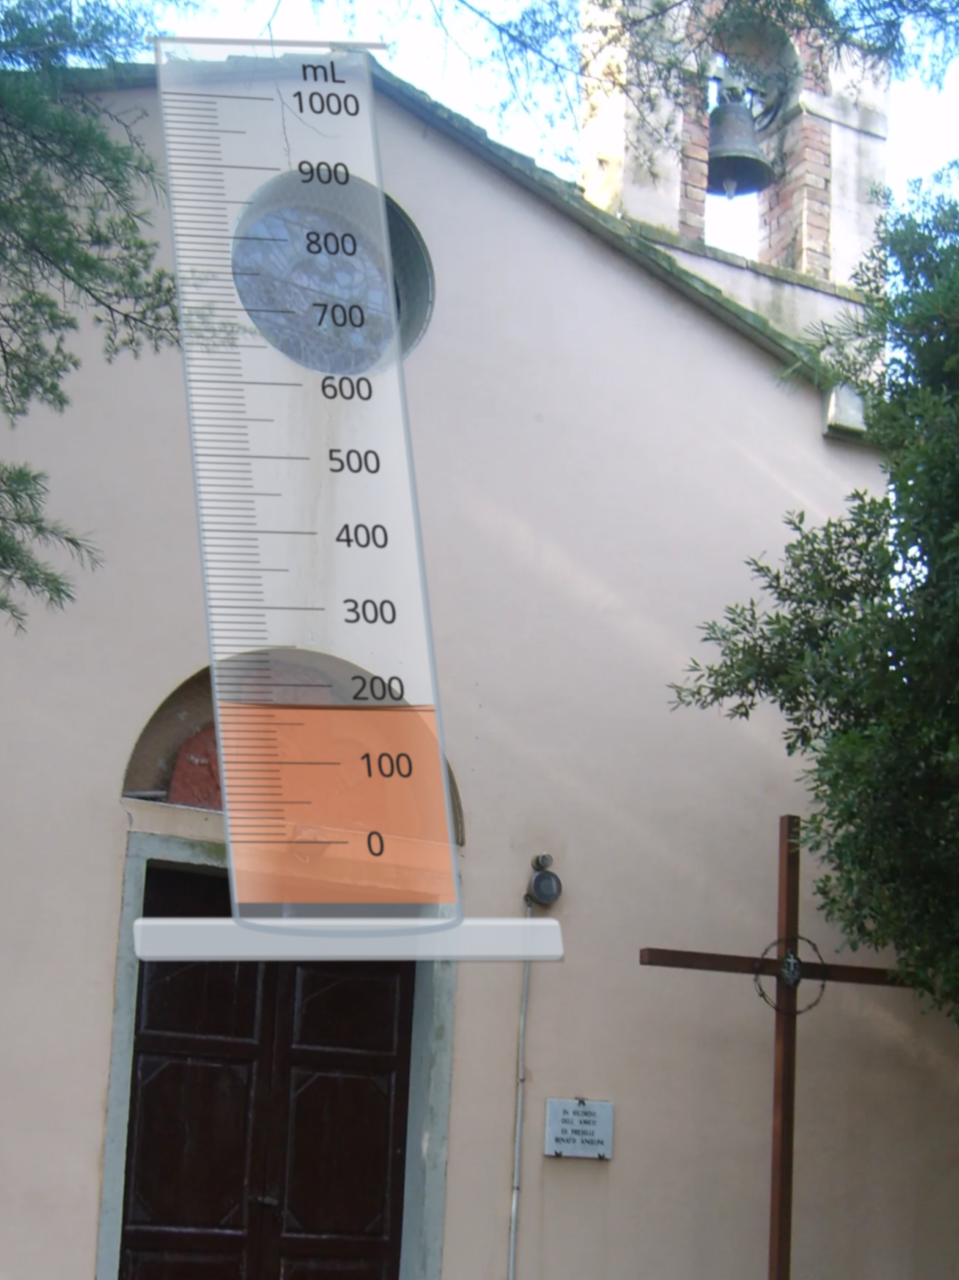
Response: 170mL
